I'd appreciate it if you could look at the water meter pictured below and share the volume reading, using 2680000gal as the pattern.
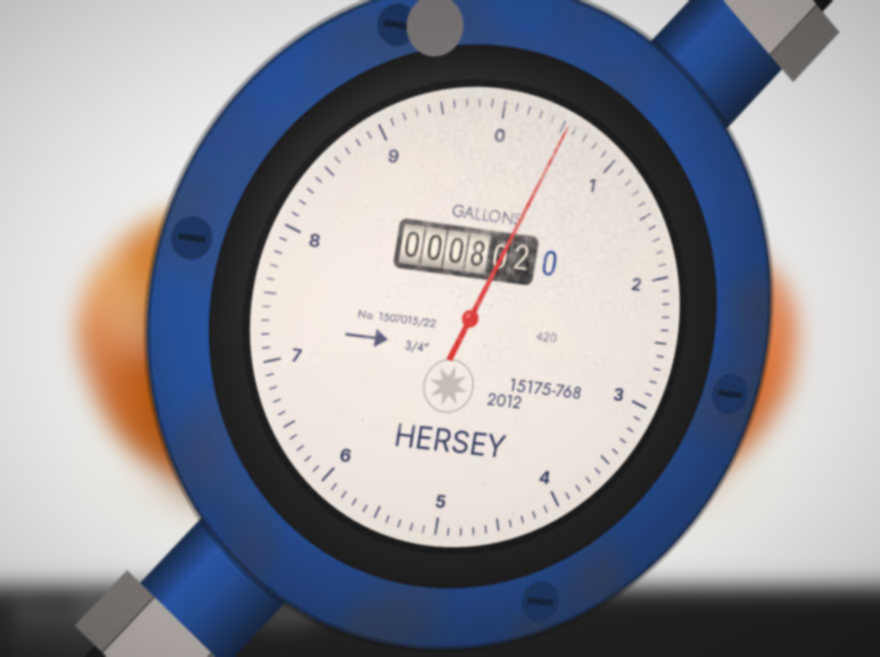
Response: 8020.5gal
